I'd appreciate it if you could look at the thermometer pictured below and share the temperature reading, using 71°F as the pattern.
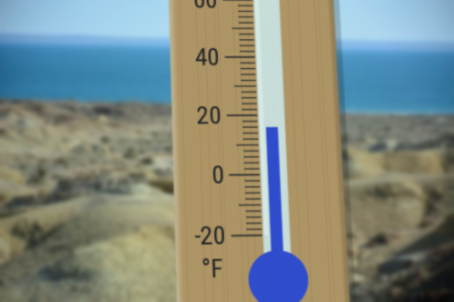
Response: 16°F
